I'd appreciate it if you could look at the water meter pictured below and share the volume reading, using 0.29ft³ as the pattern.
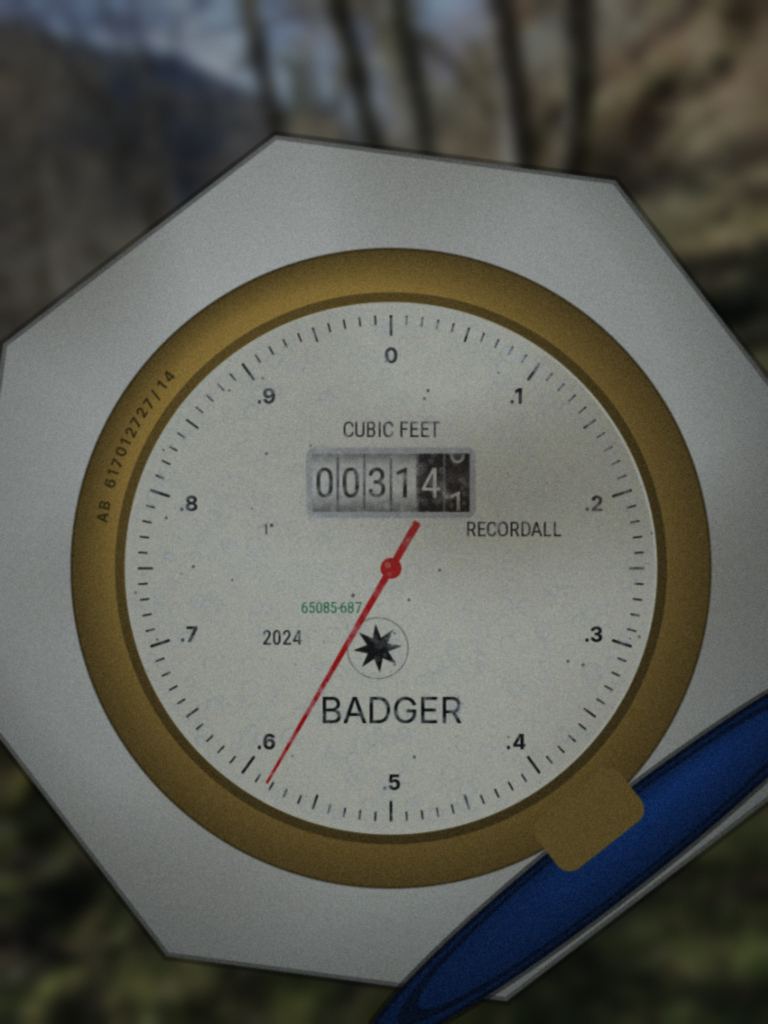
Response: 3140.58ft³
